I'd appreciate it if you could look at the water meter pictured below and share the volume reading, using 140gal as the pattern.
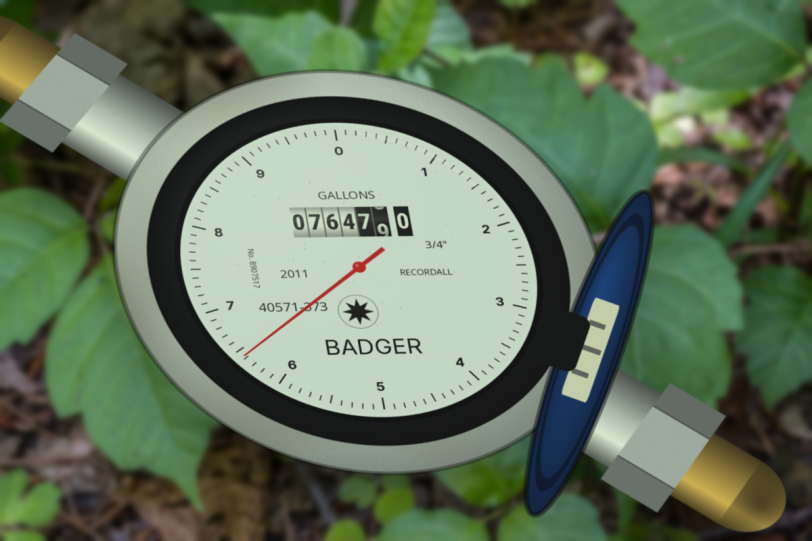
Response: 764786.4gal
